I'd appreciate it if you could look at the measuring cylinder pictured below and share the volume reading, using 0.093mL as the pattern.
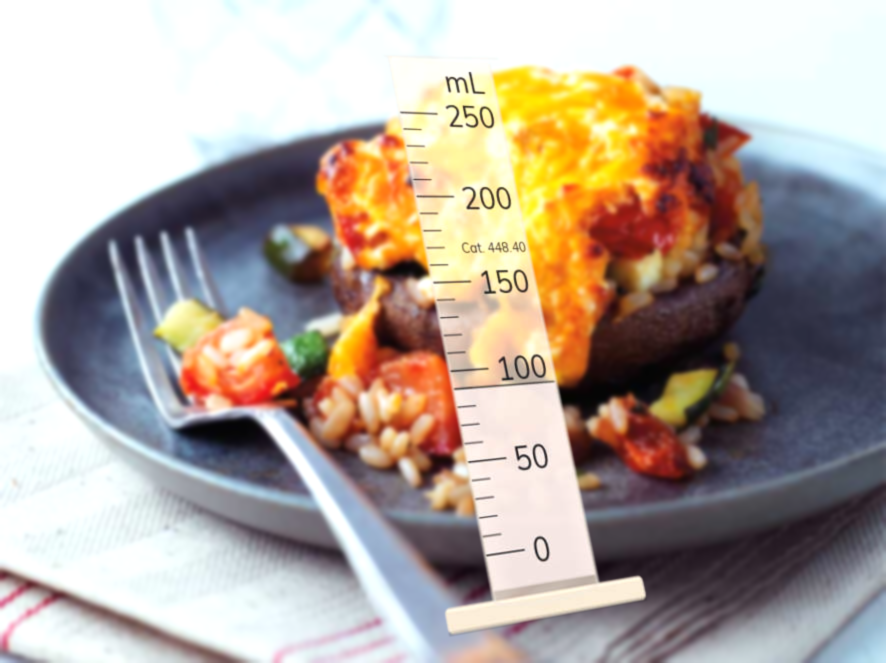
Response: 90mL
